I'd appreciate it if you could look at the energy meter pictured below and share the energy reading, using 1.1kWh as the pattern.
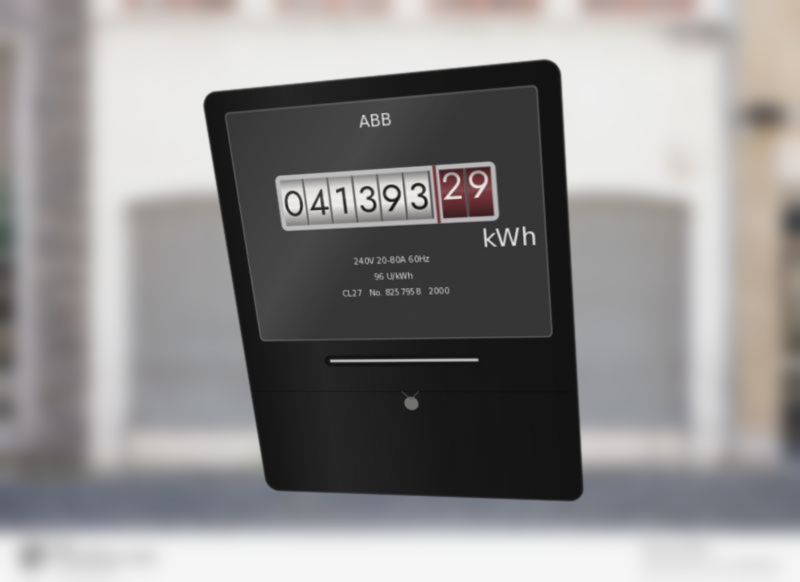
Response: 41393.29kWh
